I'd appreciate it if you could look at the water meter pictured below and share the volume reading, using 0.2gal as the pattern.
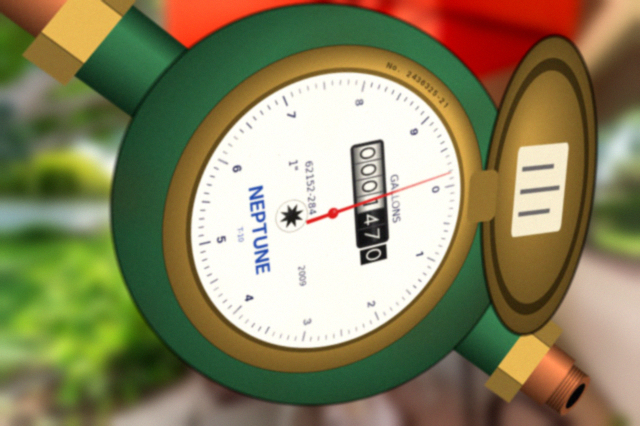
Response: 1469.8gal
